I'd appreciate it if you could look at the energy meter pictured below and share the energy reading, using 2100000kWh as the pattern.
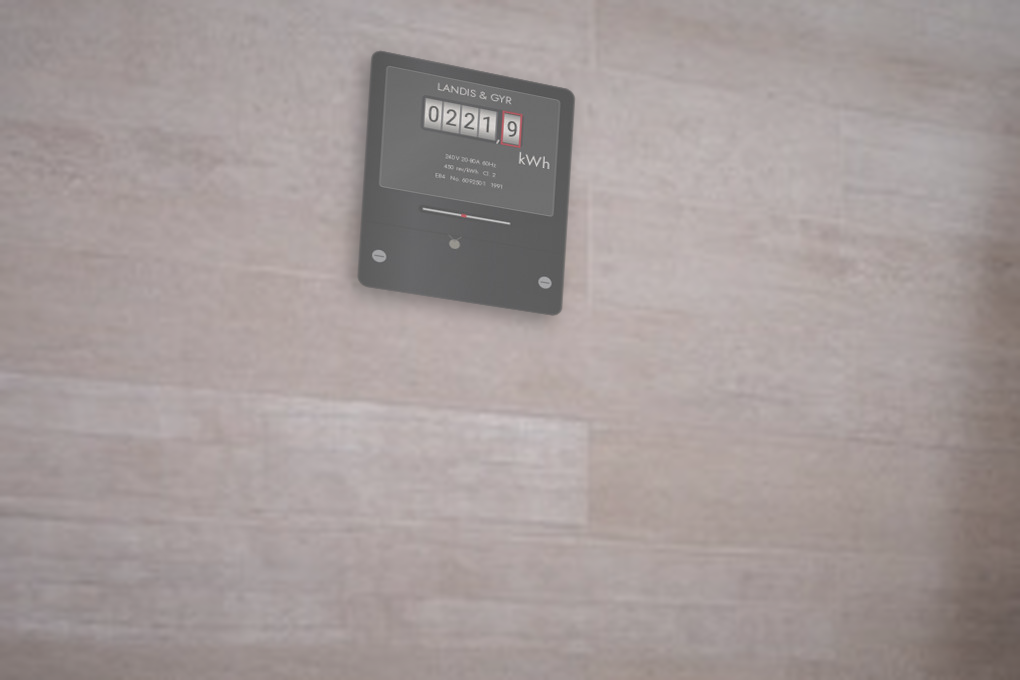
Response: 221.9kWh
